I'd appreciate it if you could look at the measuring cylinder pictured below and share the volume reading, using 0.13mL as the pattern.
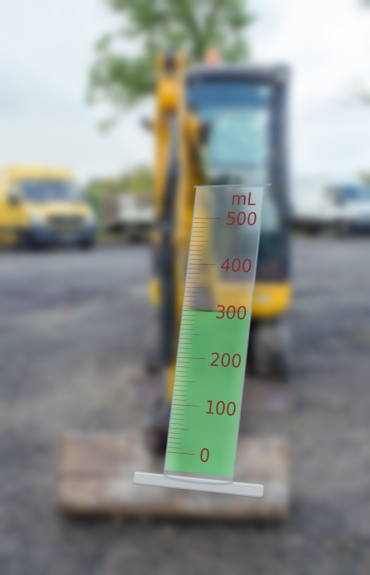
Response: 300mL
